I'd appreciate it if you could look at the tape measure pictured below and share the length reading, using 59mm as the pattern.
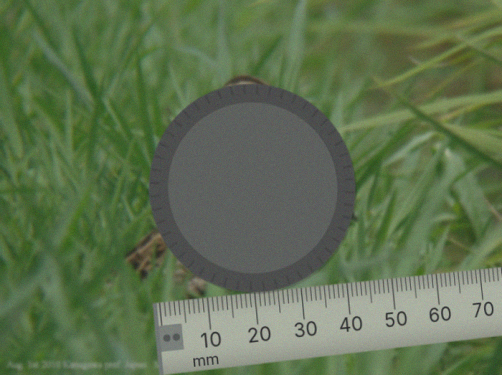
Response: 44mm
